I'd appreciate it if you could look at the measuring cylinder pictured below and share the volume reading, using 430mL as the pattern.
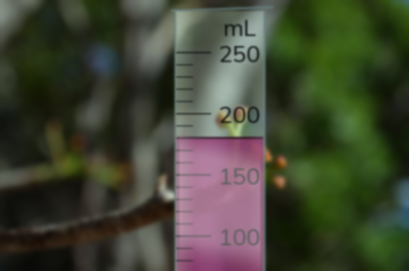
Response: 180mL
